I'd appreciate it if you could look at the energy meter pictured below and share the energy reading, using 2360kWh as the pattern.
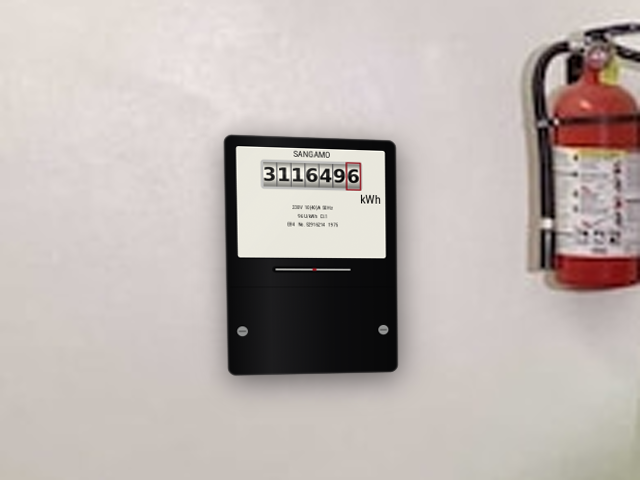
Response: 311649.6kWh
